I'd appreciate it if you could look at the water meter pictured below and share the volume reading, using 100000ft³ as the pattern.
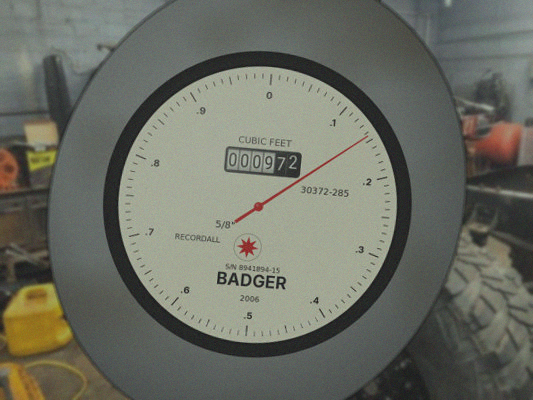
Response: 972.14ft³
